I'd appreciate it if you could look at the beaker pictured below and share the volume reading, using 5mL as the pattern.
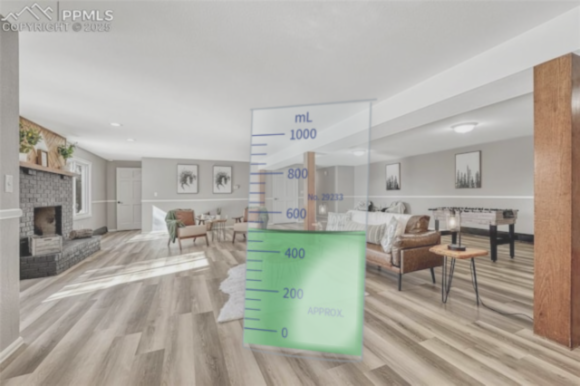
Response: 500mL
